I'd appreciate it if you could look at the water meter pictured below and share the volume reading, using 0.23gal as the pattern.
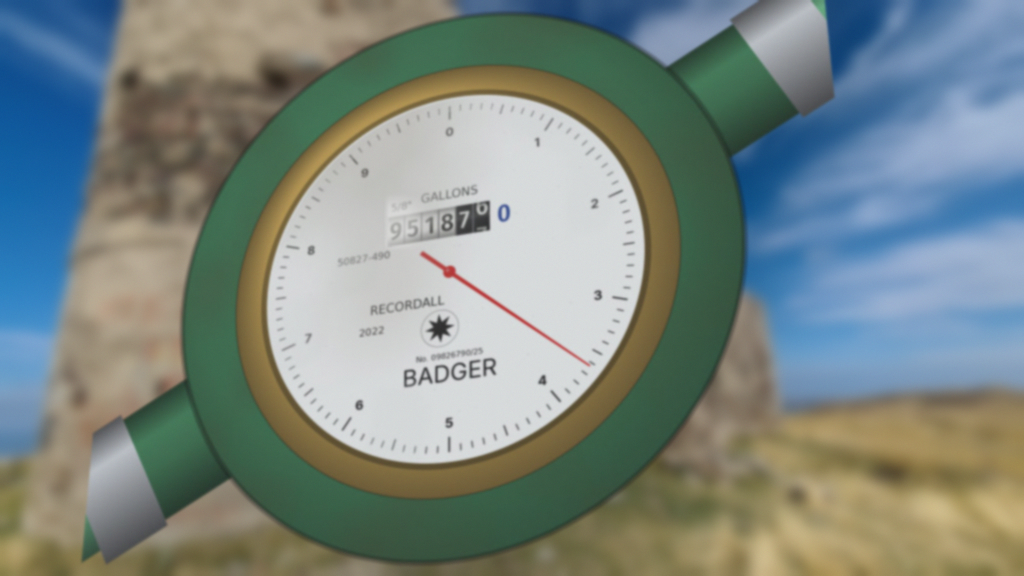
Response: 9518763.6gal
